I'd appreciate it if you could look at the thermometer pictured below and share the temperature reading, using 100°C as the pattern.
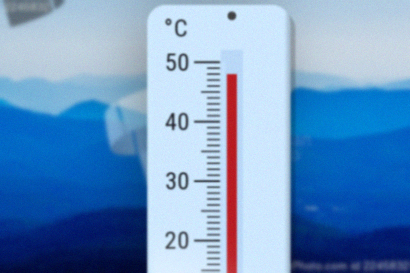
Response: 48°C
